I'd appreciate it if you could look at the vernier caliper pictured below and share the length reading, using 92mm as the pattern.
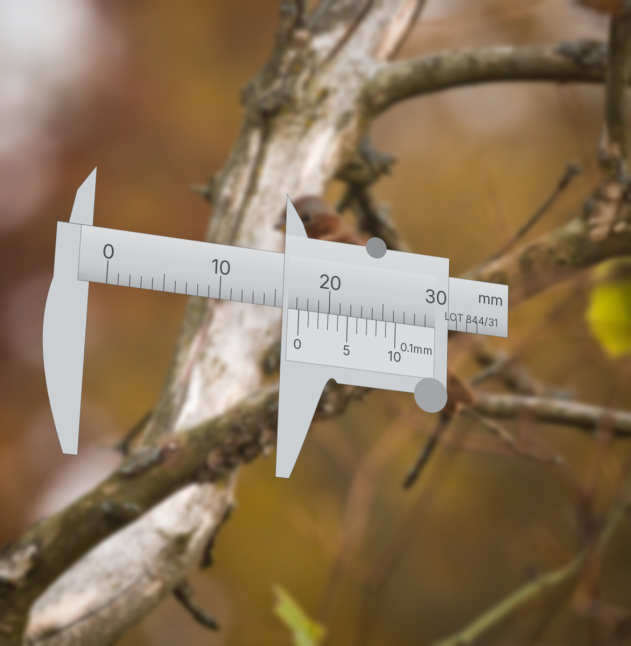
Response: 17.2mm
